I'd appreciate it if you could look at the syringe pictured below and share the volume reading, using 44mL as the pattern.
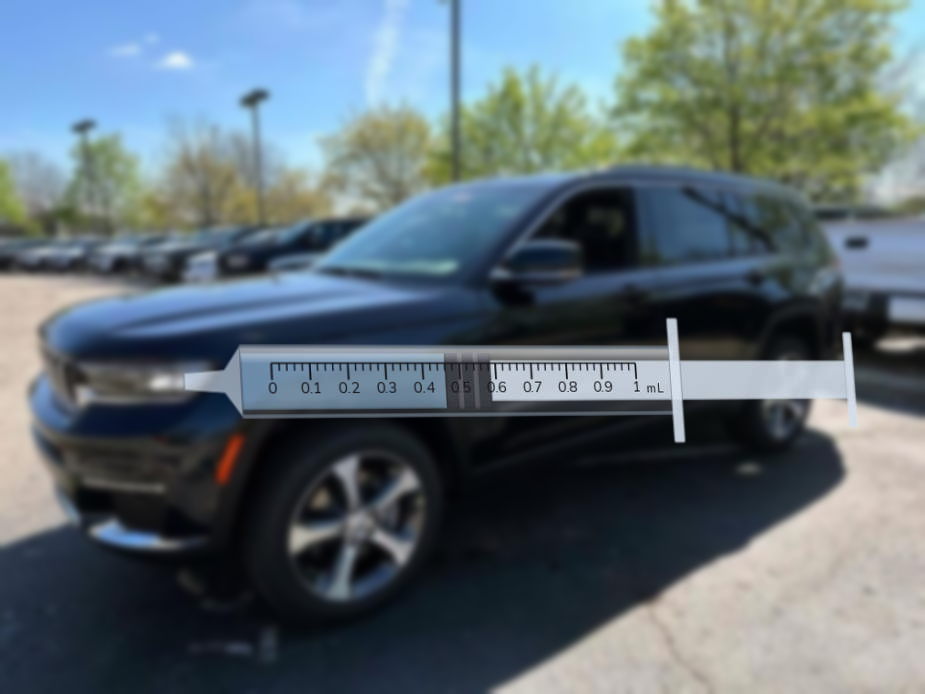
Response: 0.46mL
